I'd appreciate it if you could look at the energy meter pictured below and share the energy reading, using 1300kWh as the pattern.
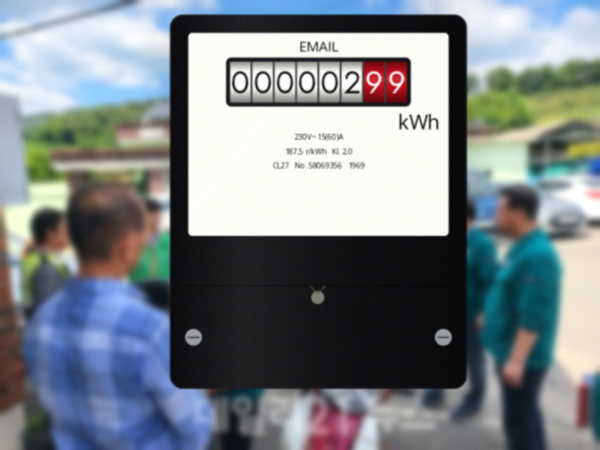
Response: 2.99kWh
